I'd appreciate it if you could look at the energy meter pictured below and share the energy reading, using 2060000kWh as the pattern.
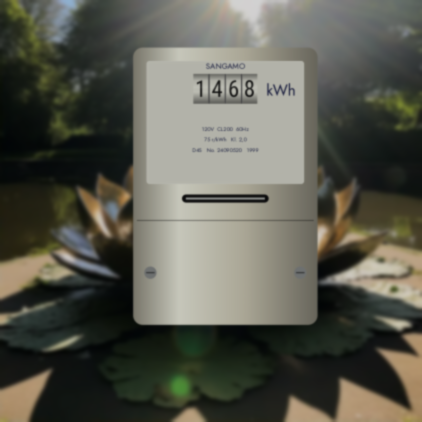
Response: 1468kWh
